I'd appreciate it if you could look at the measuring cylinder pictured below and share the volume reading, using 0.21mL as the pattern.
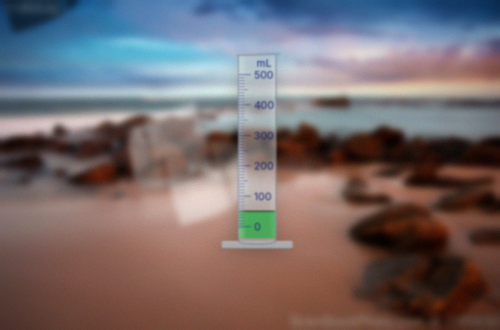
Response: 50mL
